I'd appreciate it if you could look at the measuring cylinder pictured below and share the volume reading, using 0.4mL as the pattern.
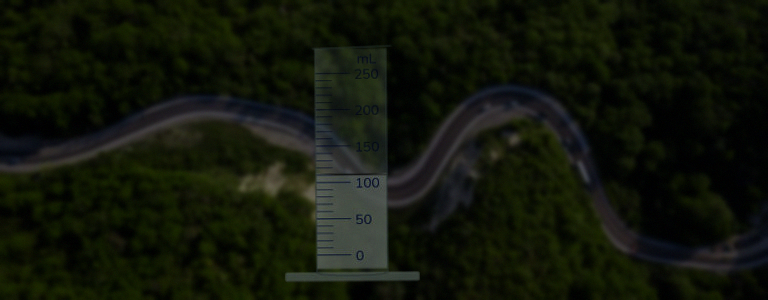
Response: 110mL
